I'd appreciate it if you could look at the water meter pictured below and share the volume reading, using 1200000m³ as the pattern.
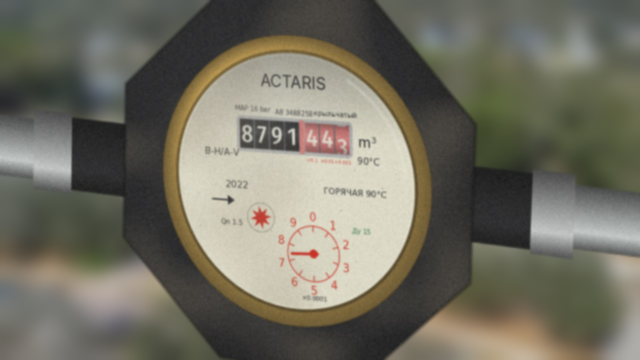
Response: 8791.4427m³
